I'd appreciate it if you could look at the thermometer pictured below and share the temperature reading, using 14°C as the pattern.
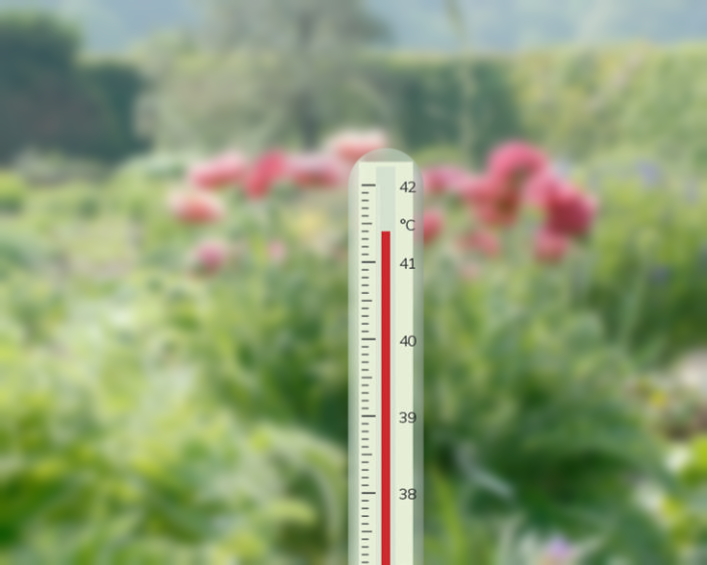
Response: 41.4°C
